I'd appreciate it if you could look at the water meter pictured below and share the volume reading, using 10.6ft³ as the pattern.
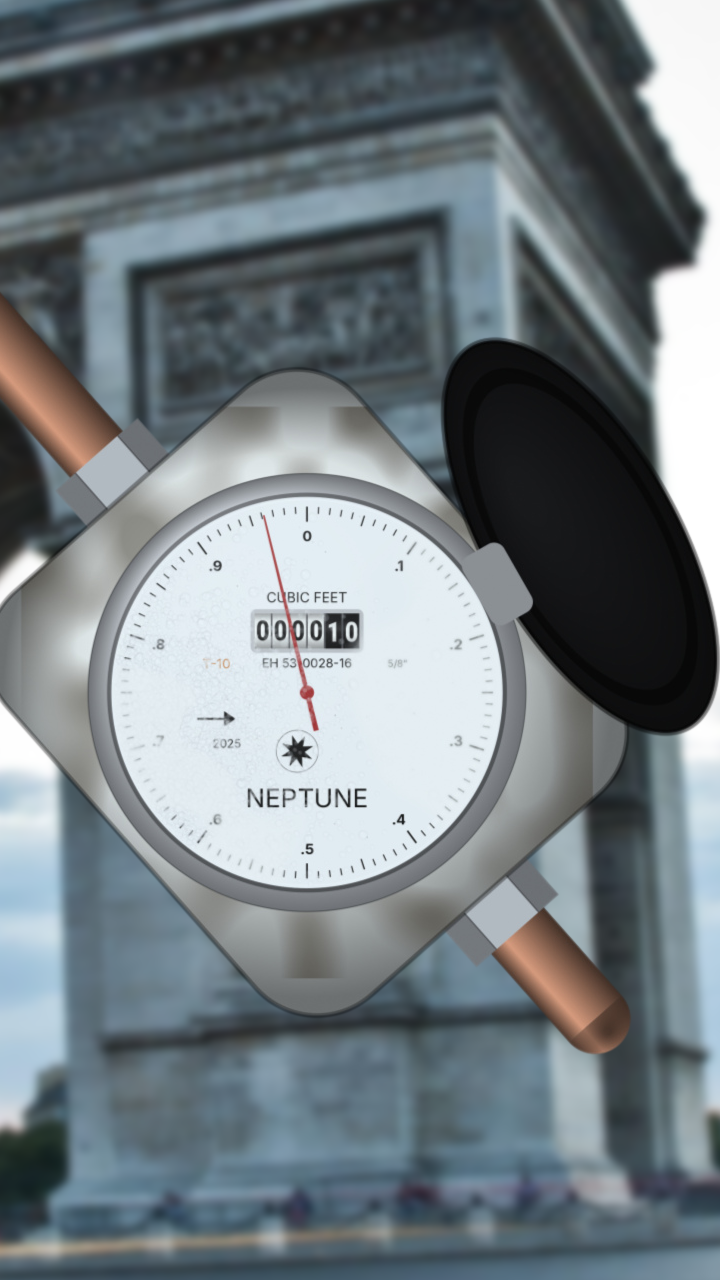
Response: 9.96ft³
